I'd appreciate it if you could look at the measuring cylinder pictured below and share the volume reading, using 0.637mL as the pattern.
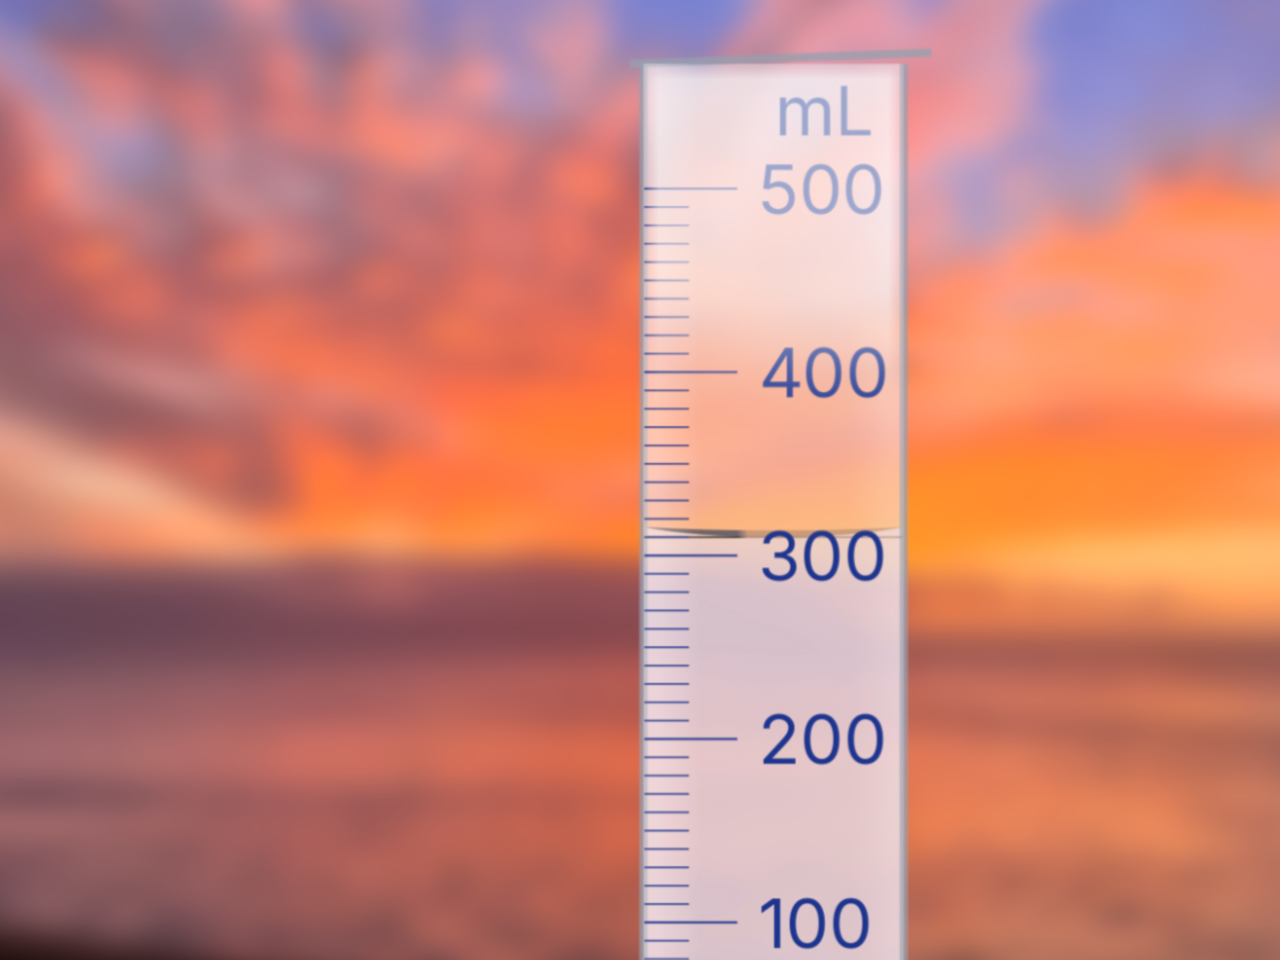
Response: 310mL
